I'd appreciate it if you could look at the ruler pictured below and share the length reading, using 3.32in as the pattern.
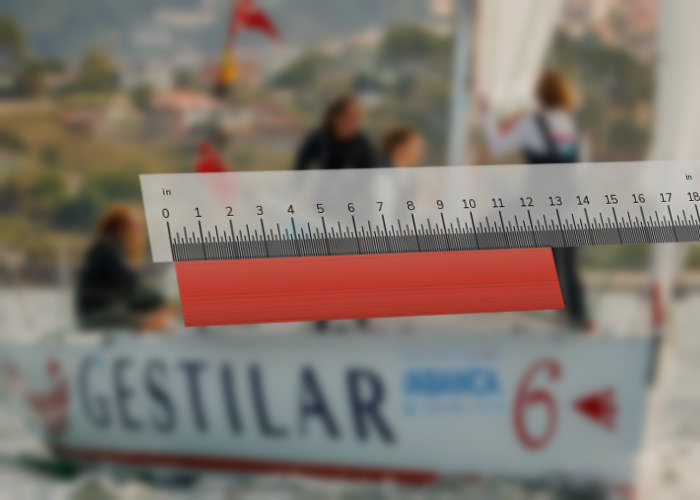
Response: 12.5in
